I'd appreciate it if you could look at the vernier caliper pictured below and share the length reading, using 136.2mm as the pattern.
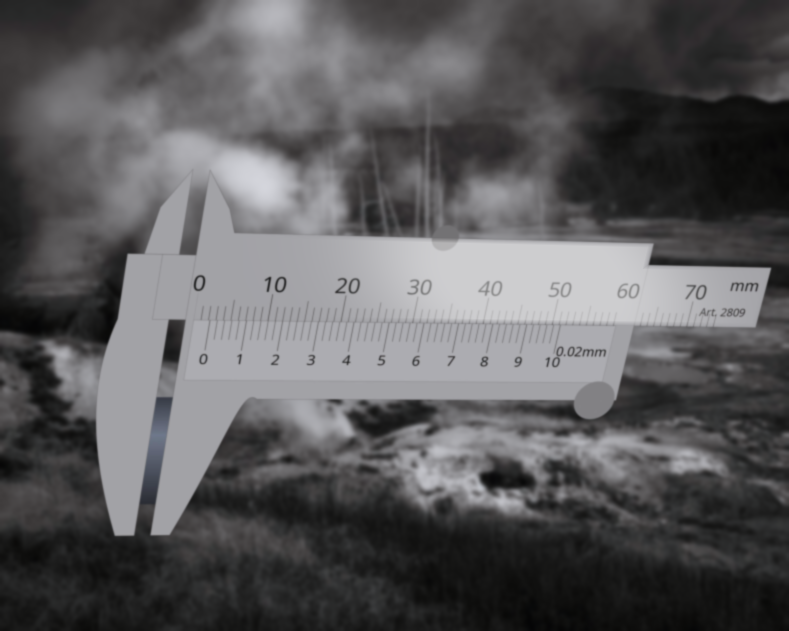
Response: 2.2mm
